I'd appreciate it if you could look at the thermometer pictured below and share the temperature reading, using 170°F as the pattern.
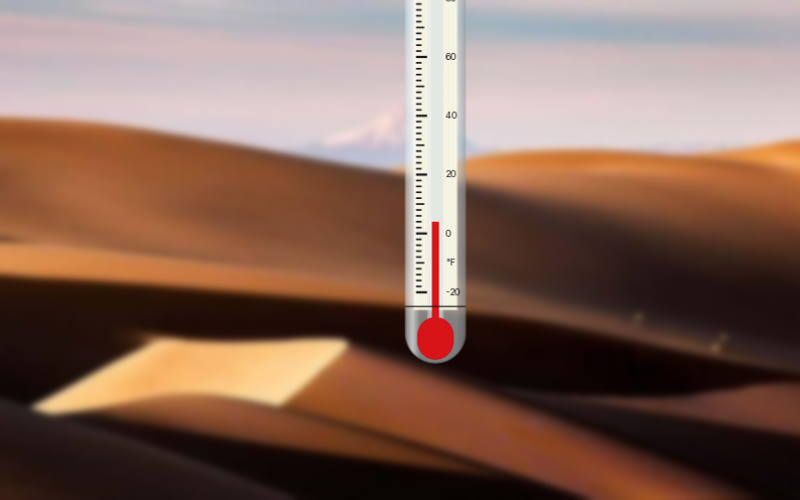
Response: 4°F
